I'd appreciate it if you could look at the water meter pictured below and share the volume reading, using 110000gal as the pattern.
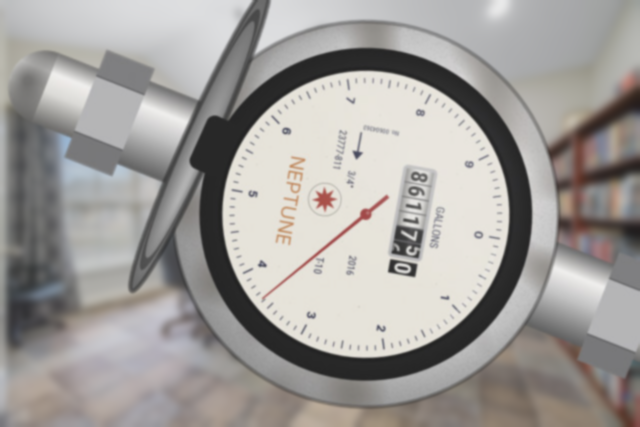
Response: 8611753.6gal
